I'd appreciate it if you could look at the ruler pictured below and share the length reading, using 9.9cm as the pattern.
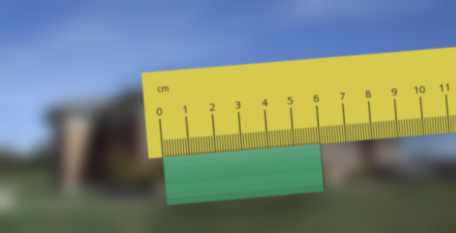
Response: 6cm
